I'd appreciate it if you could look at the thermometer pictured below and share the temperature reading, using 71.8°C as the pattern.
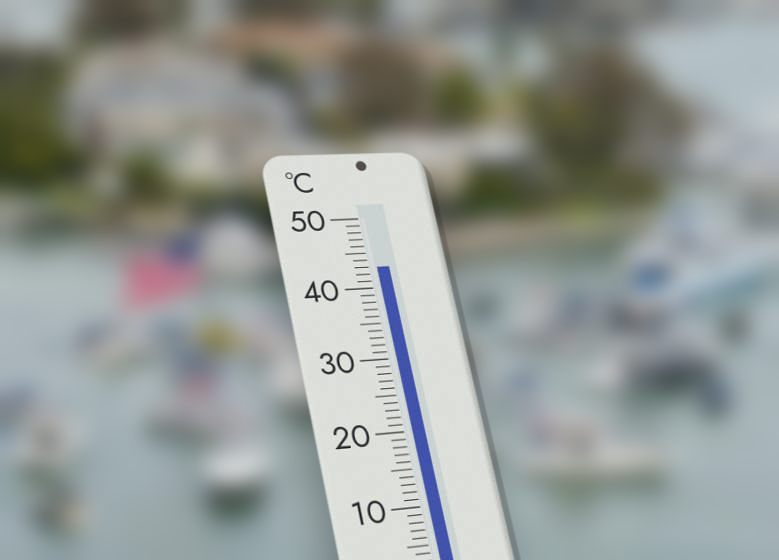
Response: 43°C
